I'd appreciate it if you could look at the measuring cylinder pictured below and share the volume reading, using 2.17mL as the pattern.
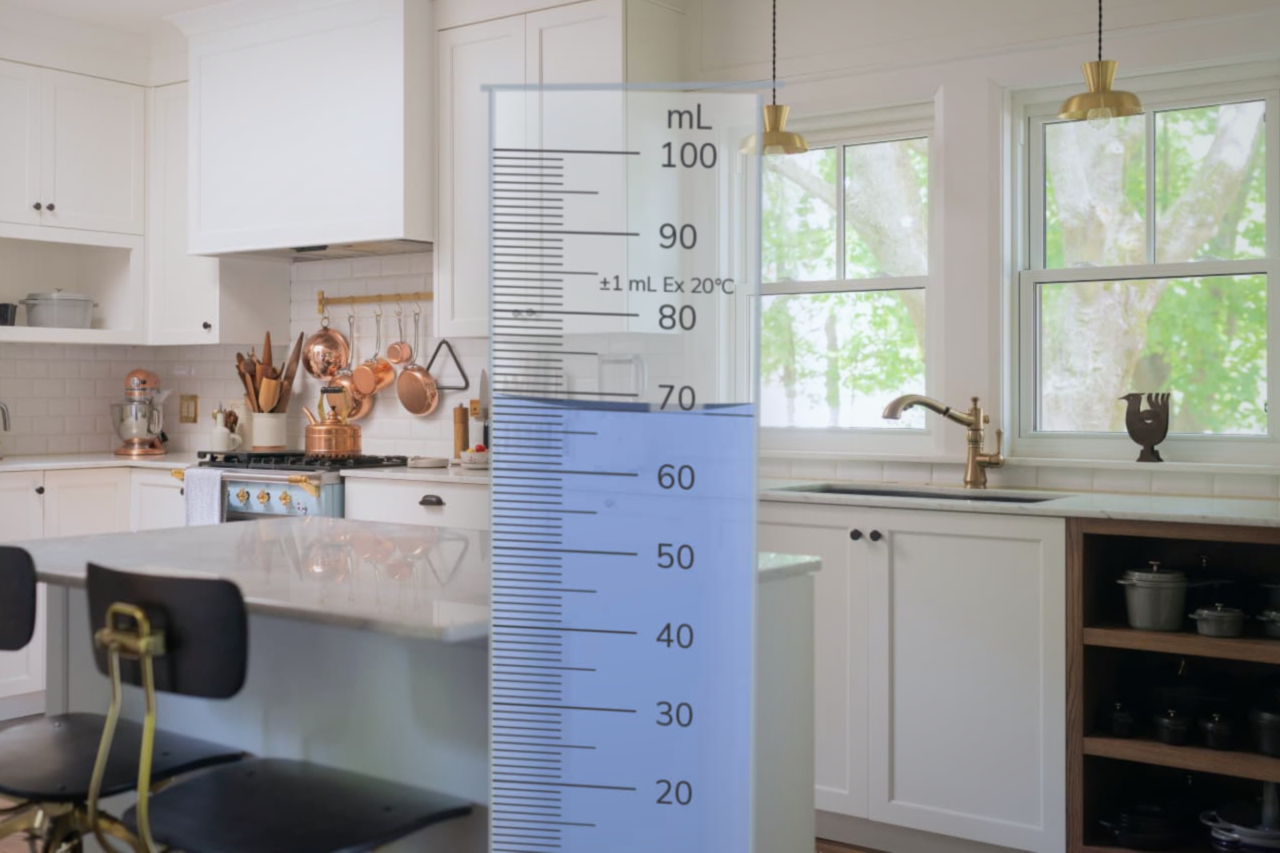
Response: 68mL
